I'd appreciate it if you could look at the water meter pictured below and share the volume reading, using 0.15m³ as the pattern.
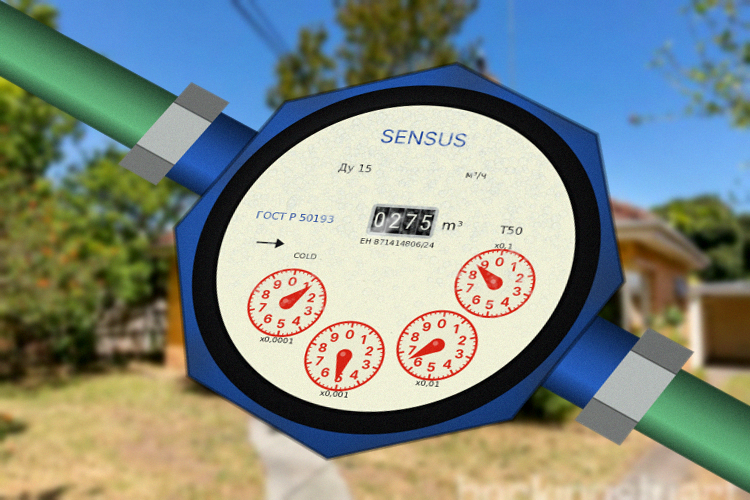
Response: 275.8651m³
